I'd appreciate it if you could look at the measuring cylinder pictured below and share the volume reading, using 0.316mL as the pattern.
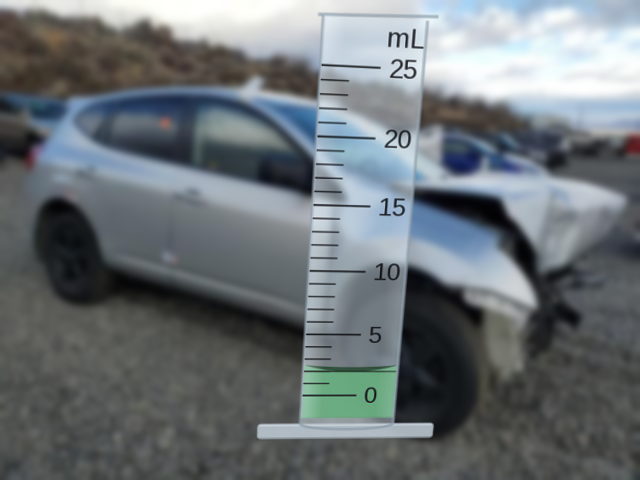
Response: 2mL
